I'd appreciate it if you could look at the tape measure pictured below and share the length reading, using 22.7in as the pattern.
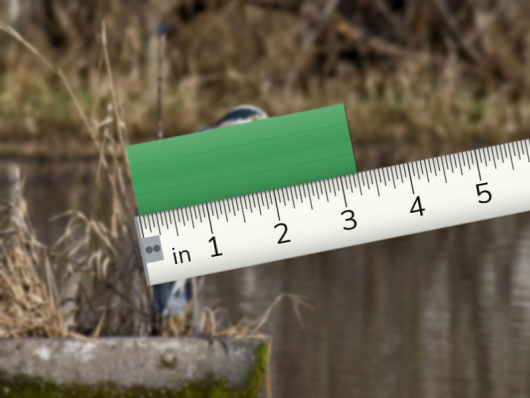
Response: 3.25in
